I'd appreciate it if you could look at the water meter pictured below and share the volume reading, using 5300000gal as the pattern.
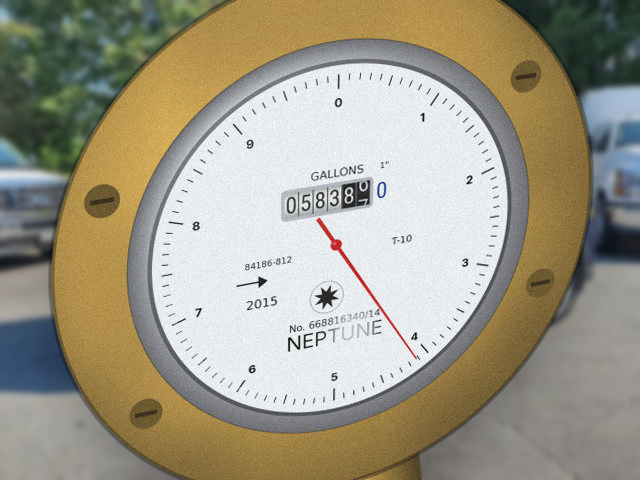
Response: 583864.1gal
